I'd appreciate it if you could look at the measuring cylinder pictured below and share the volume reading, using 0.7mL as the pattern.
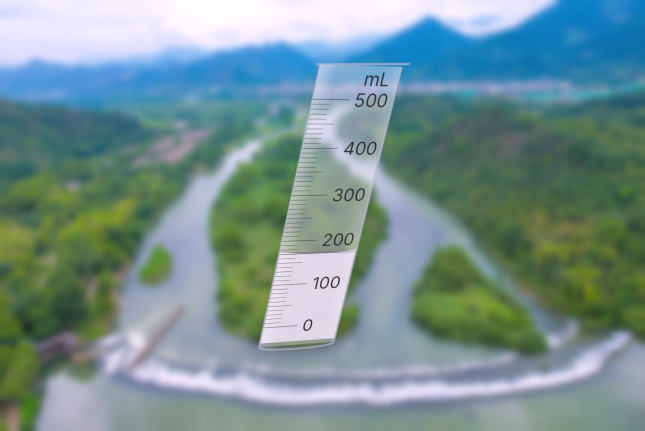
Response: 170mL
